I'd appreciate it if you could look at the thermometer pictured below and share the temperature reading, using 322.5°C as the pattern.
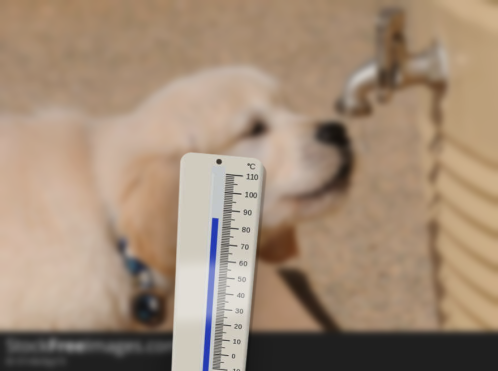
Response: 85°C
